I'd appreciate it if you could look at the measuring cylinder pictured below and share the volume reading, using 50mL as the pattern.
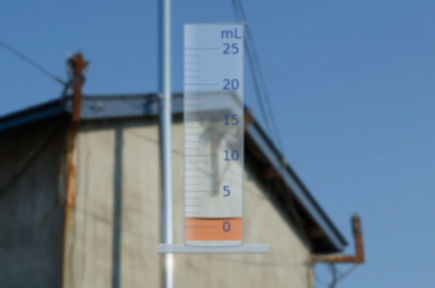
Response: 1mL
